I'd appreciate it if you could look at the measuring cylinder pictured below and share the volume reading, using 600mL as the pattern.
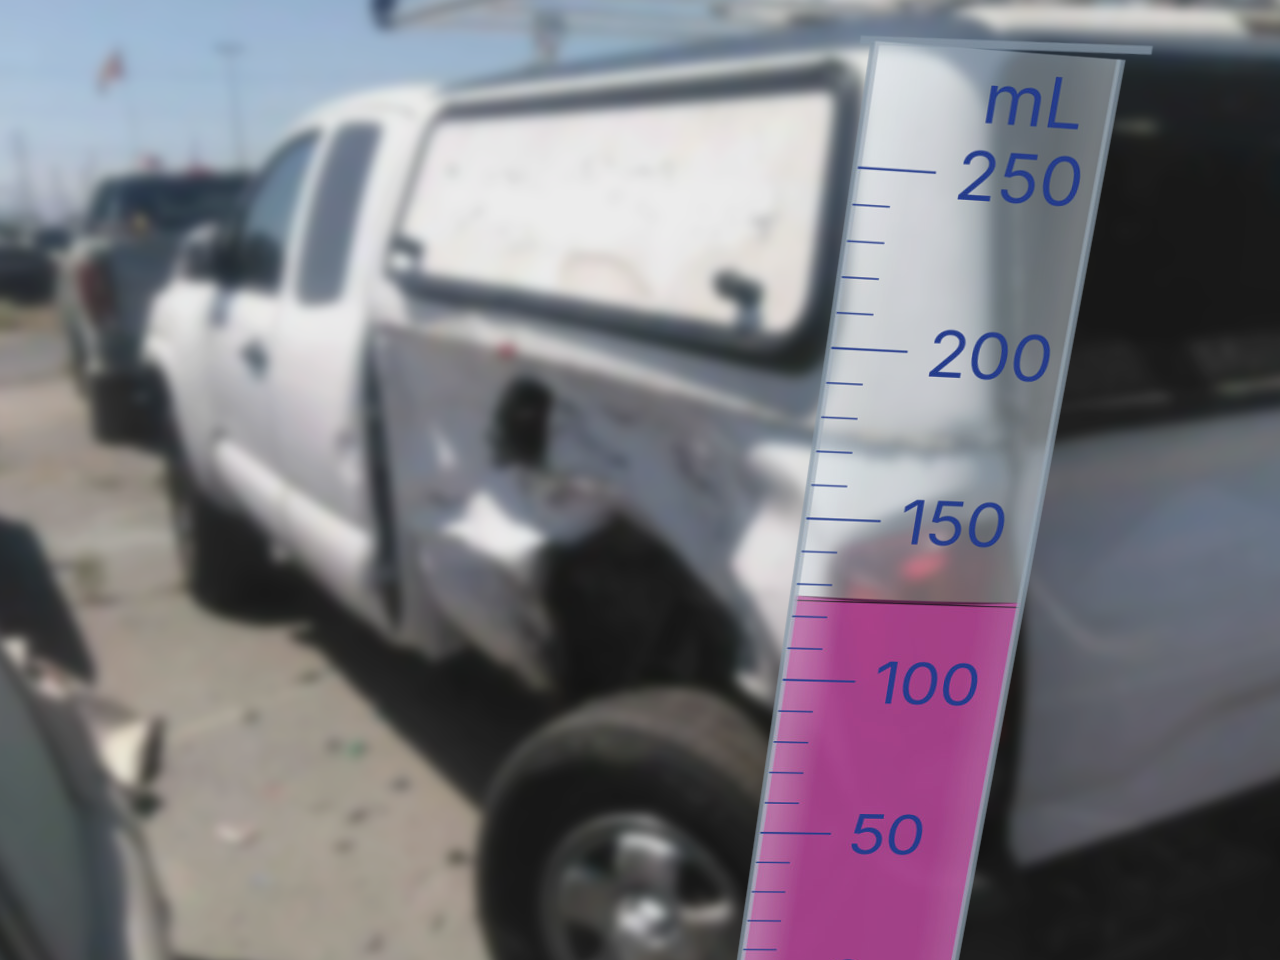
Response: 125mL
